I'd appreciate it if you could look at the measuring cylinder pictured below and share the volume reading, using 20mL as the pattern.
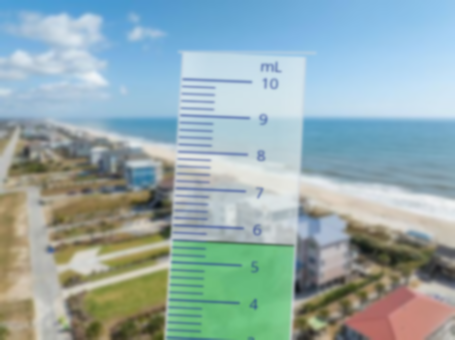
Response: 5.6mL
